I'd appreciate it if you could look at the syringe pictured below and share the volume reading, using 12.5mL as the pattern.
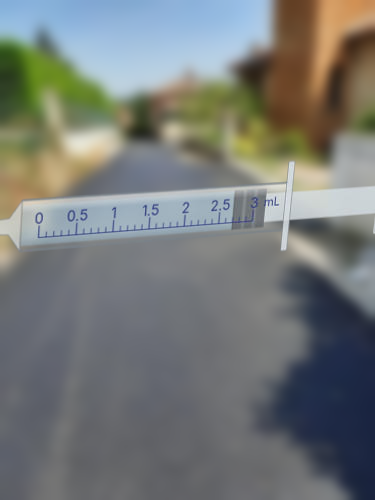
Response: 2.7mL
